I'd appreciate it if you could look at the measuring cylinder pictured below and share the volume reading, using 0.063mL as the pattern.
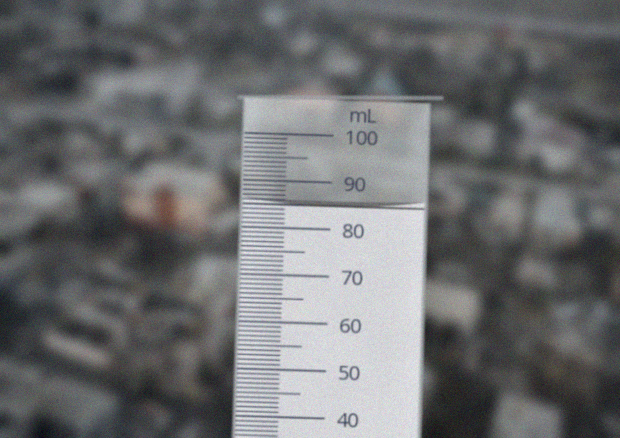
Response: 85mL
